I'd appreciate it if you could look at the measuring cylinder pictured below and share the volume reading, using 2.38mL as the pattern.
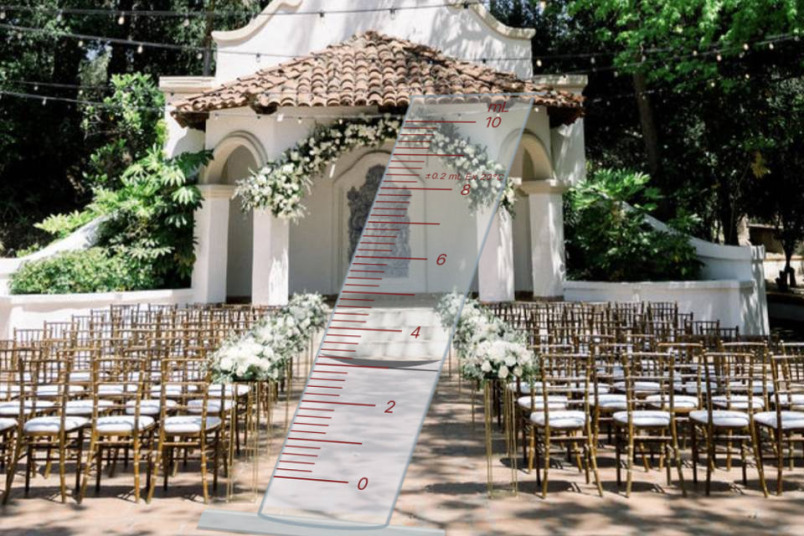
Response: 3mL
